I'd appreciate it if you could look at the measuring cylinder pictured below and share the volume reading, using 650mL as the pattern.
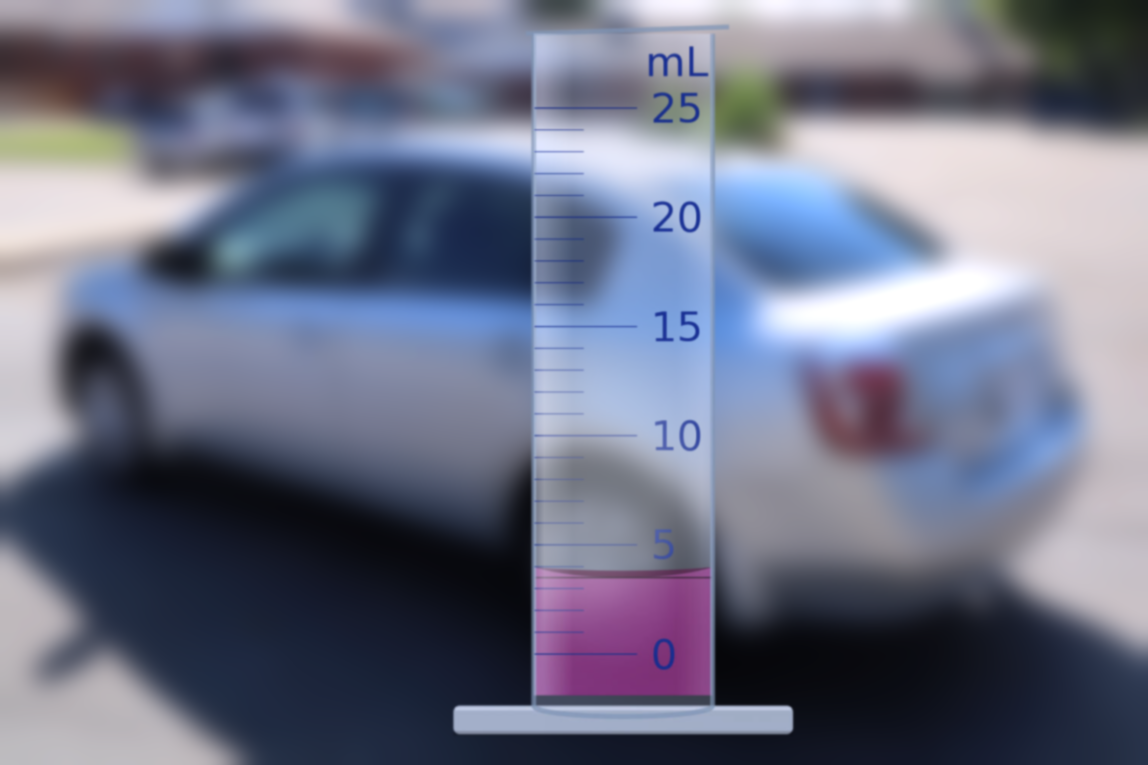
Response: 3.5mL
